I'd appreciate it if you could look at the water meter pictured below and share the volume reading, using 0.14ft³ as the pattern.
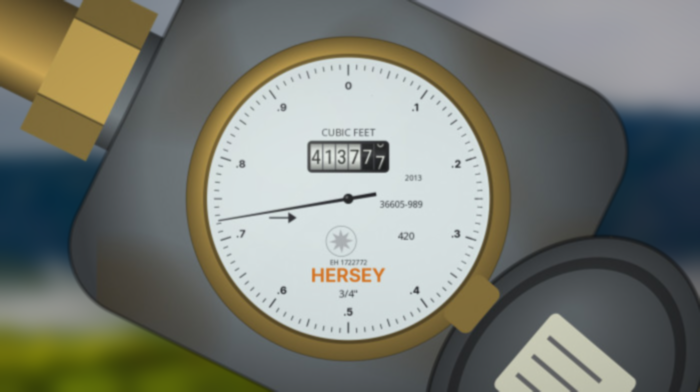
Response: 413776.72ft³
